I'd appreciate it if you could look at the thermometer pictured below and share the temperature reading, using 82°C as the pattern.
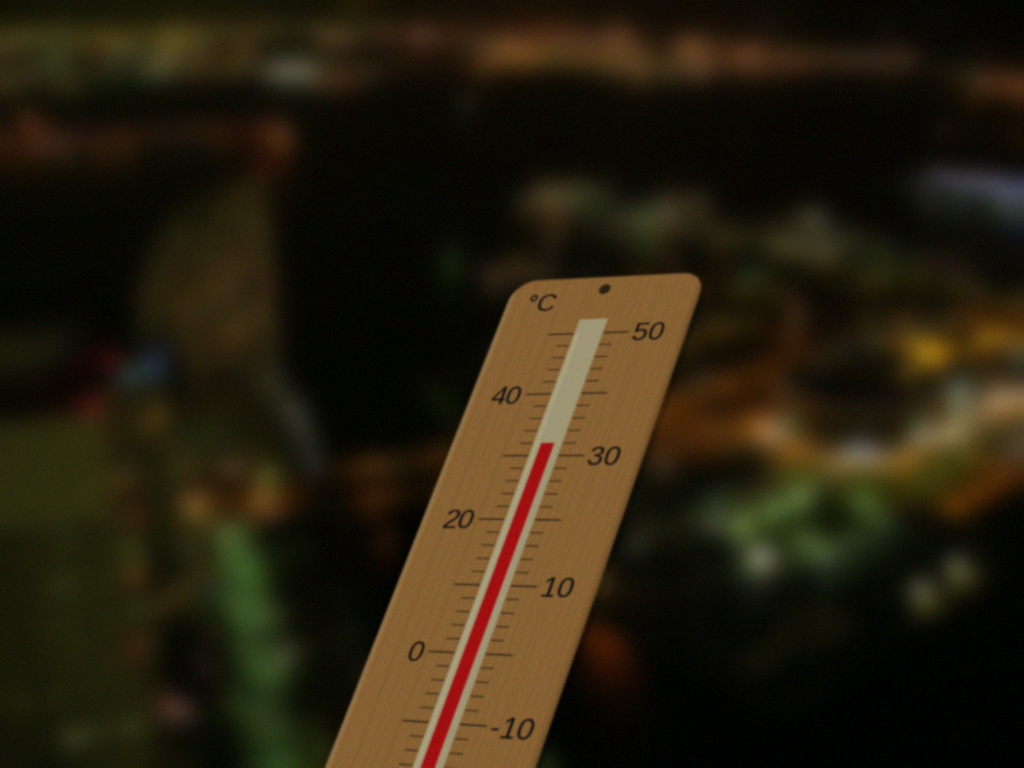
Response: 32°C
